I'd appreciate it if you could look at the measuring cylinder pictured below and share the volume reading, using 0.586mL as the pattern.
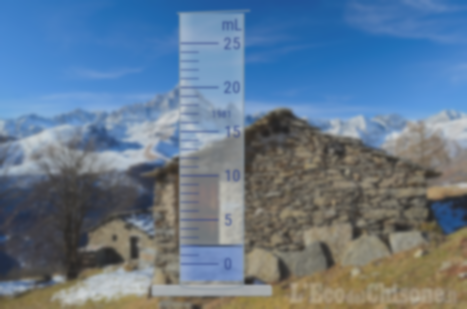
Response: 2mL
